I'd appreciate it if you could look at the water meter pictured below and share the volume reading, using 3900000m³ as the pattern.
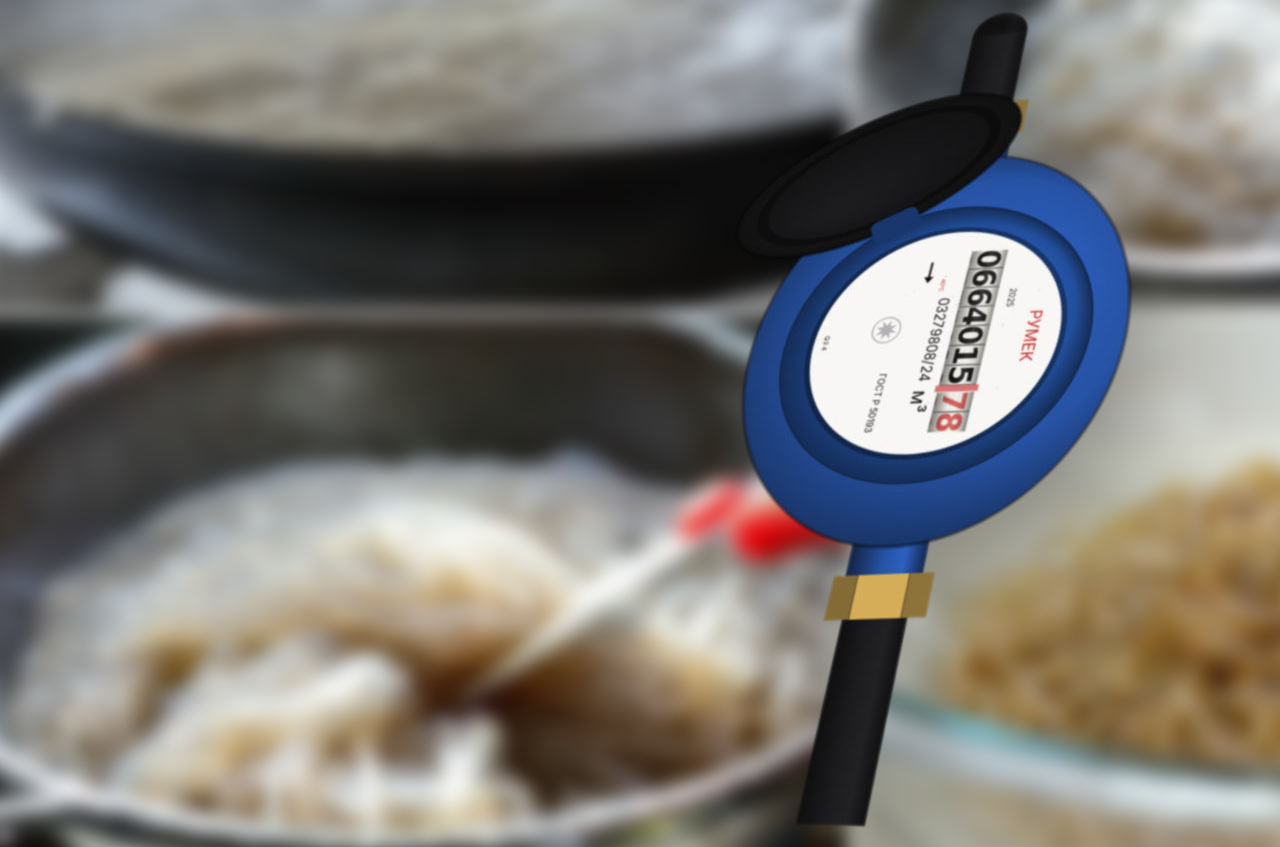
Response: 664015.78m³
